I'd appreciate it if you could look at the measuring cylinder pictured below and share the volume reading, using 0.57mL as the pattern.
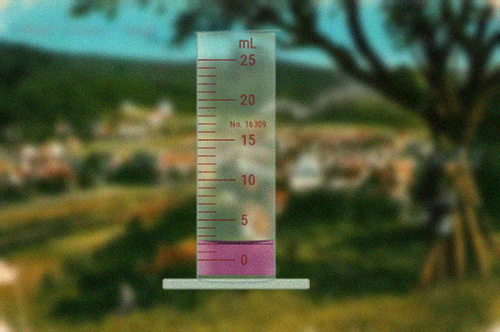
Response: 2mL
